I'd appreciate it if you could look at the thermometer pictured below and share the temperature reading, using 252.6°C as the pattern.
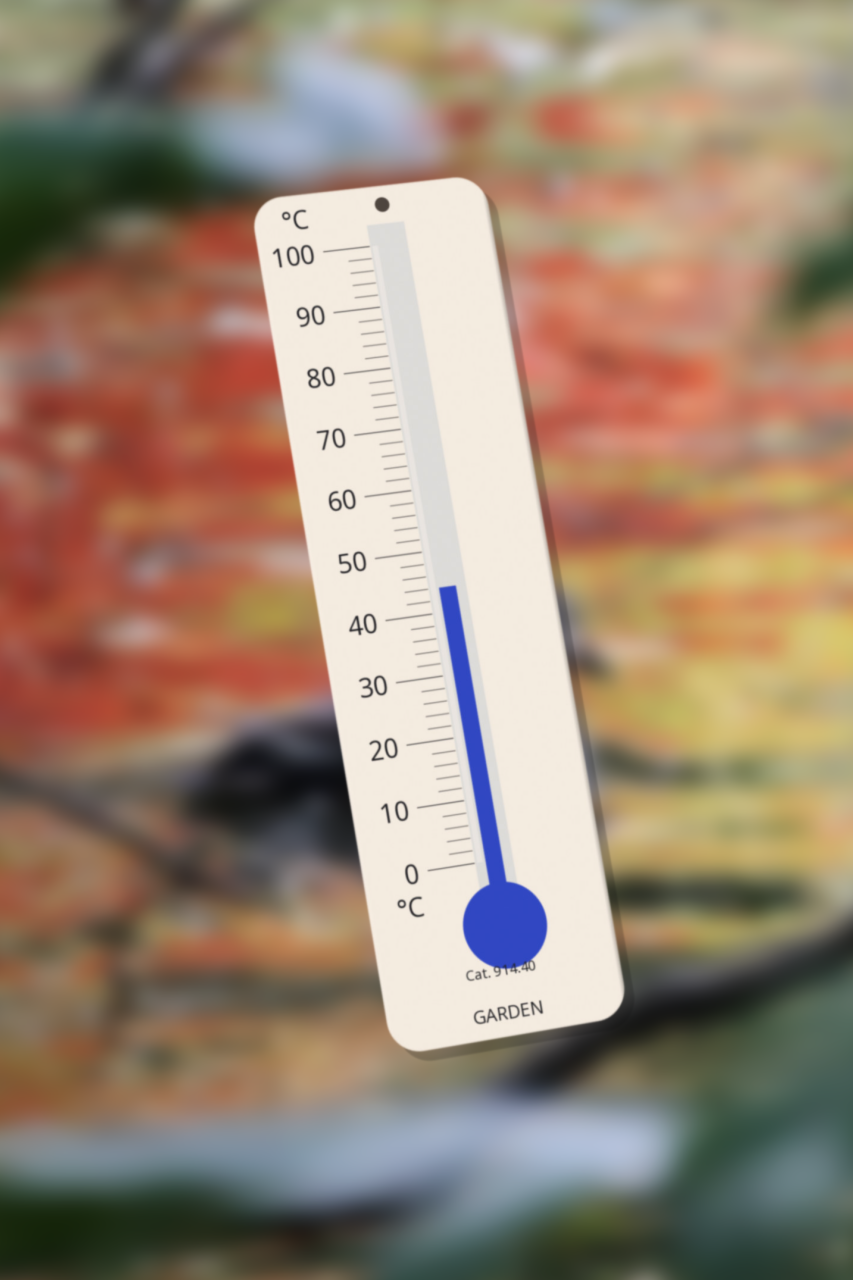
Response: 44°C
